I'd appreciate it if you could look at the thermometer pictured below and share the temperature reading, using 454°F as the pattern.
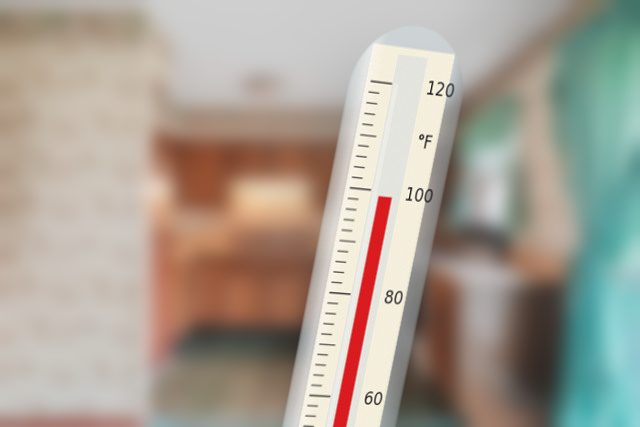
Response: 99°F
